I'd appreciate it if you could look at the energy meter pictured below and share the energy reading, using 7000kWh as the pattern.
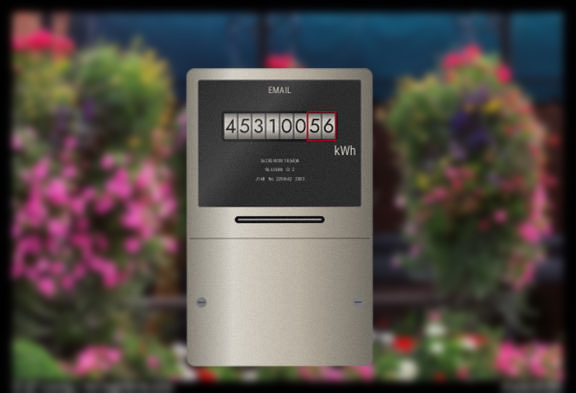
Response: 453100.56kWh
